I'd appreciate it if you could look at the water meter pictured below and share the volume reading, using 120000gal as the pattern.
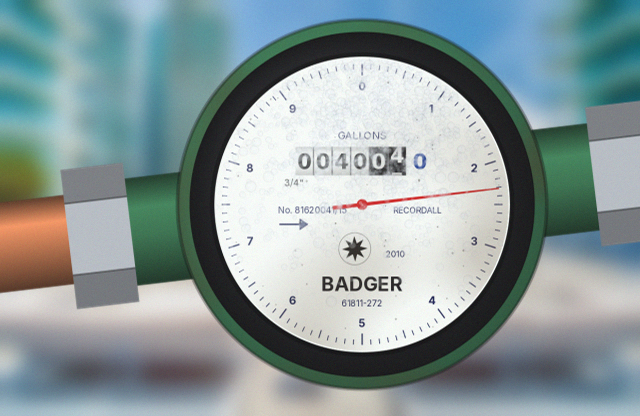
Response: 40042.3gal
